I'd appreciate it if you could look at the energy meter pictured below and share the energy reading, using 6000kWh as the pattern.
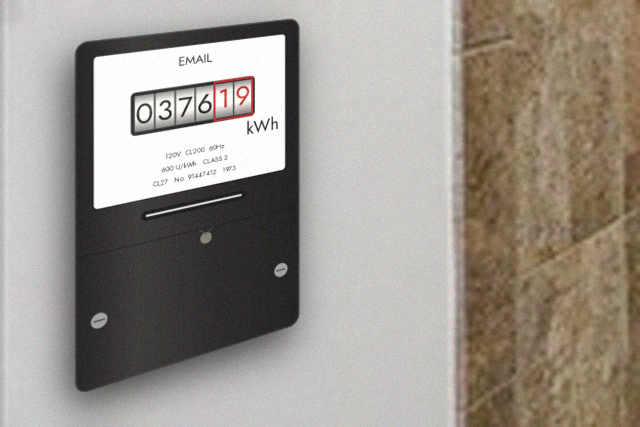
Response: 376.19kWh
